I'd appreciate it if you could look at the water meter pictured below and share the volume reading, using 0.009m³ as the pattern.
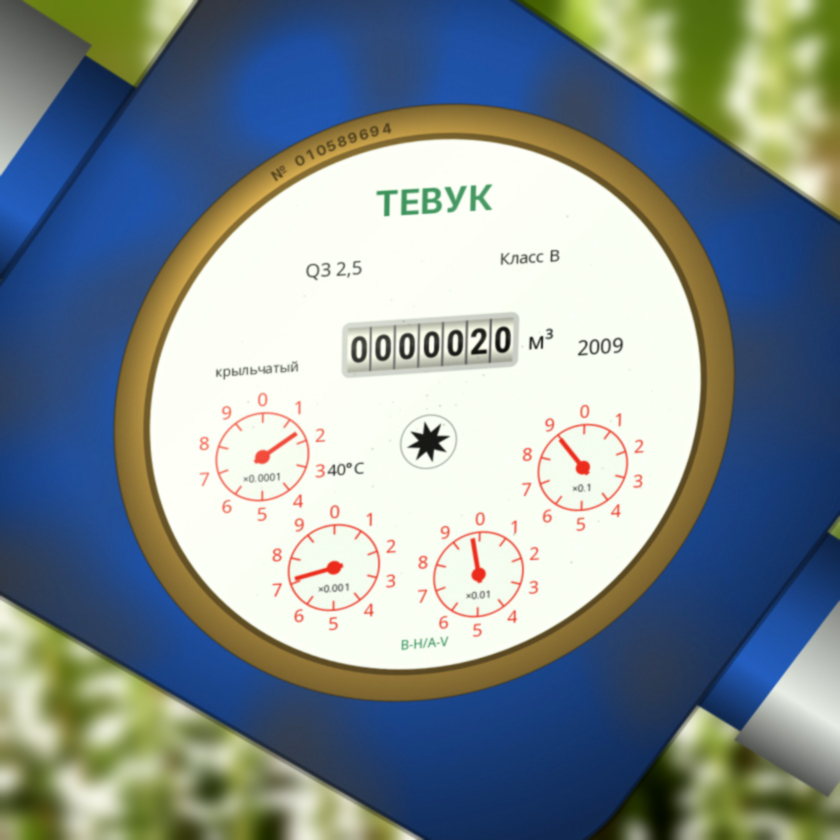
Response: 20.8971m³
